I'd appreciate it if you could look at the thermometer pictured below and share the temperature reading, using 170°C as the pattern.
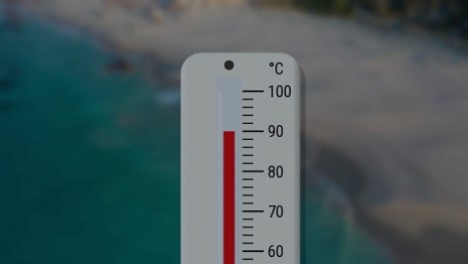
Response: 90°C
